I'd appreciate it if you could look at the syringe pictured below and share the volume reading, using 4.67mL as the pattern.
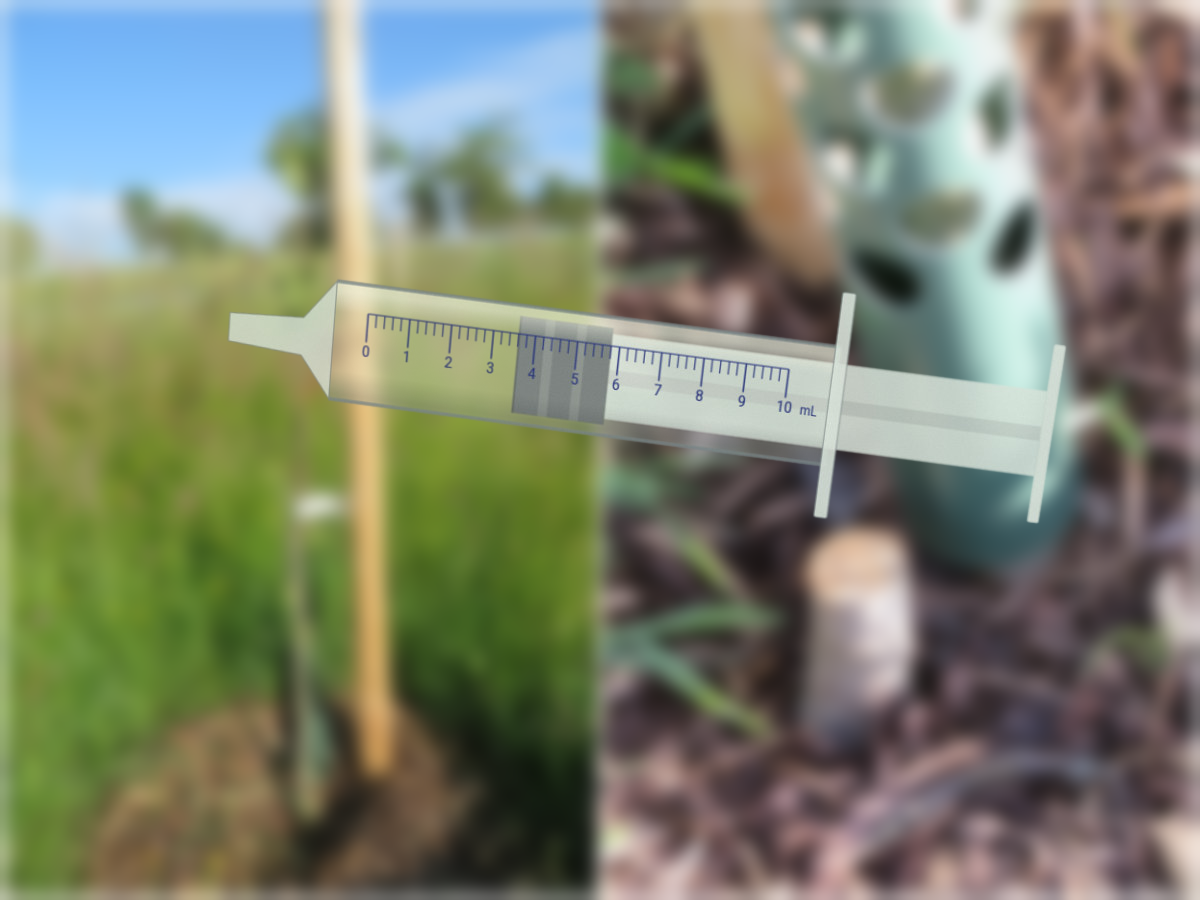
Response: 3.6mL
